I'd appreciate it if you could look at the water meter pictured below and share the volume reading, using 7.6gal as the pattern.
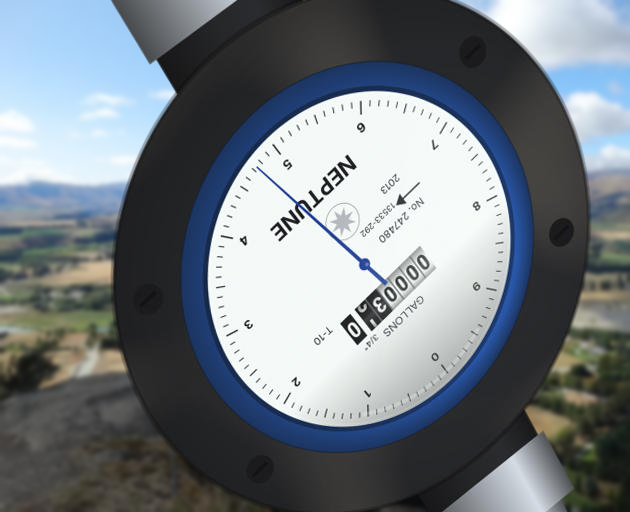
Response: 314.7gal
